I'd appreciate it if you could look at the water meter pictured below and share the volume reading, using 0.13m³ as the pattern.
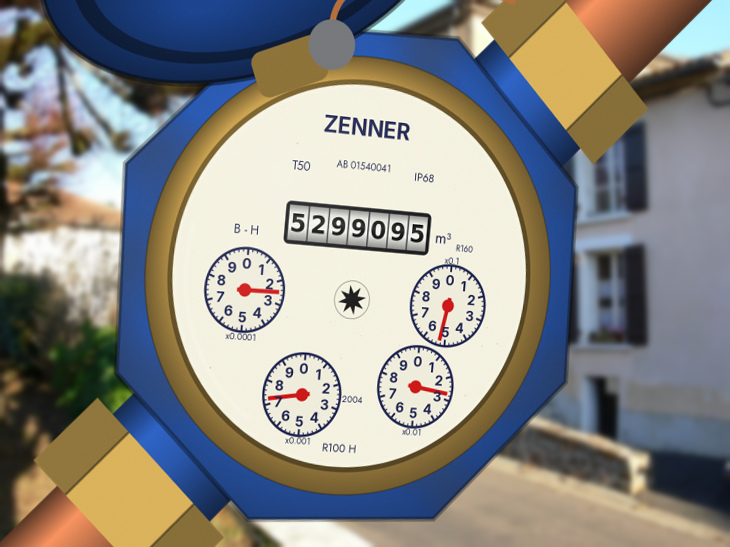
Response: 5299095.5272m³
